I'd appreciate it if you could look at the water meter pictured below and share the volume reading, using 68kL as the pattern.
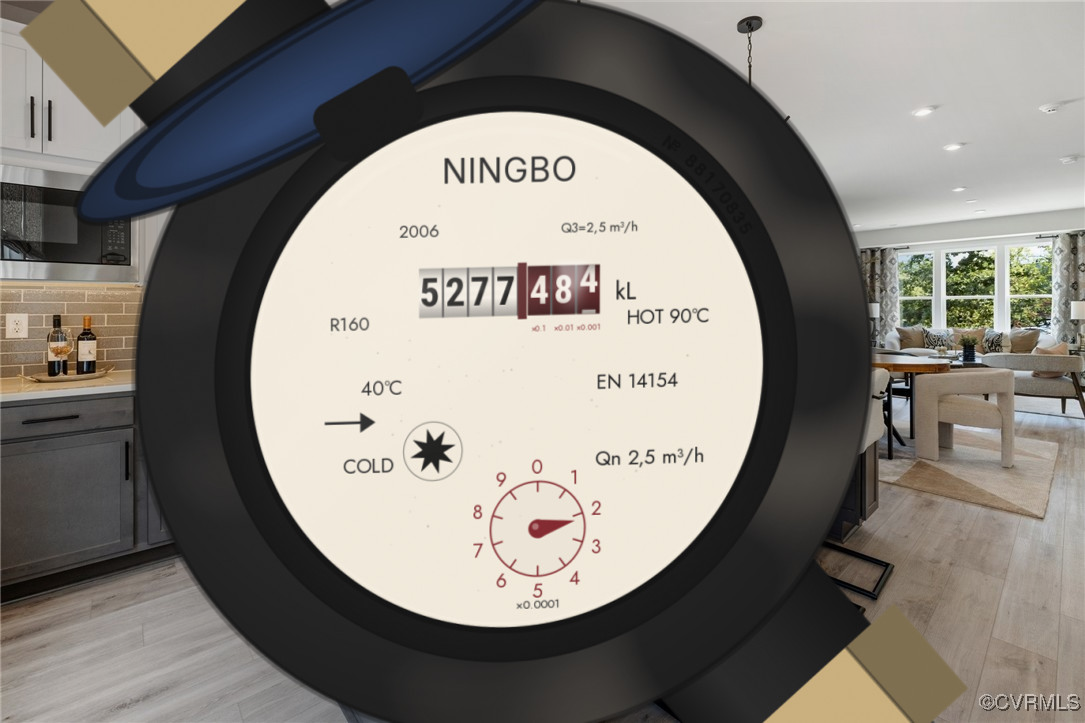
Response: 5277.4842kL
